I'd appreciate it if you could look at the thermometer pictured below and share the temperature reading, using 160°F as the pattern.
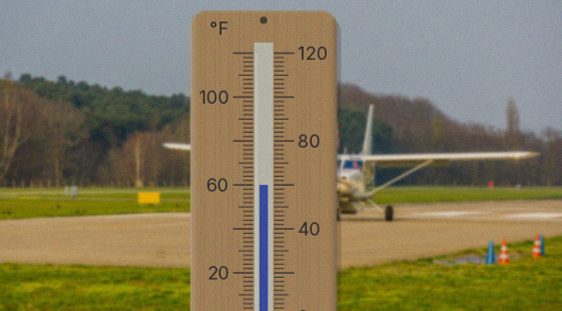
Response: 60°F
